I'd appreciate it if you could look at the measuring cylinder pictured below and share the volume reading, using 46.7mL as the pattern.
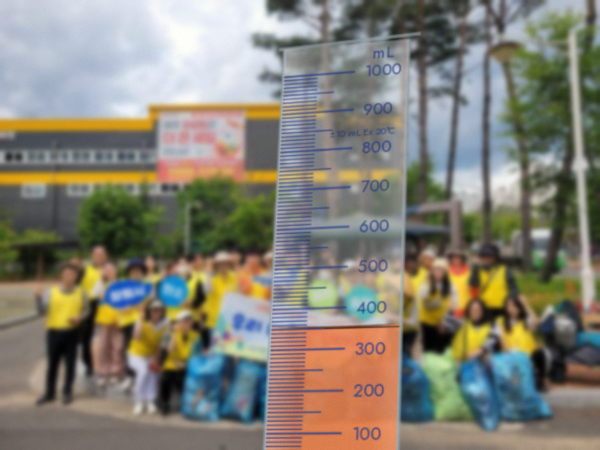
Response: 350mL
